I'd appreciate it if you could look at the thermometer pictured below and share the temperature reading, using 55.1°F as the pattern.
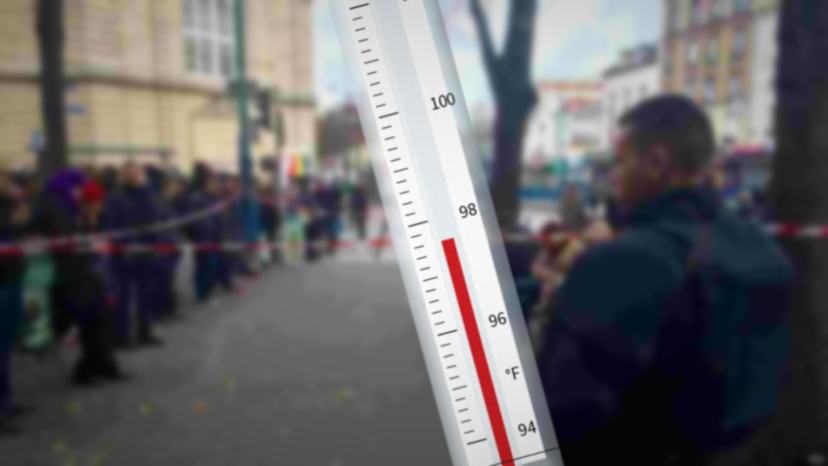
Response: 97.6°F
